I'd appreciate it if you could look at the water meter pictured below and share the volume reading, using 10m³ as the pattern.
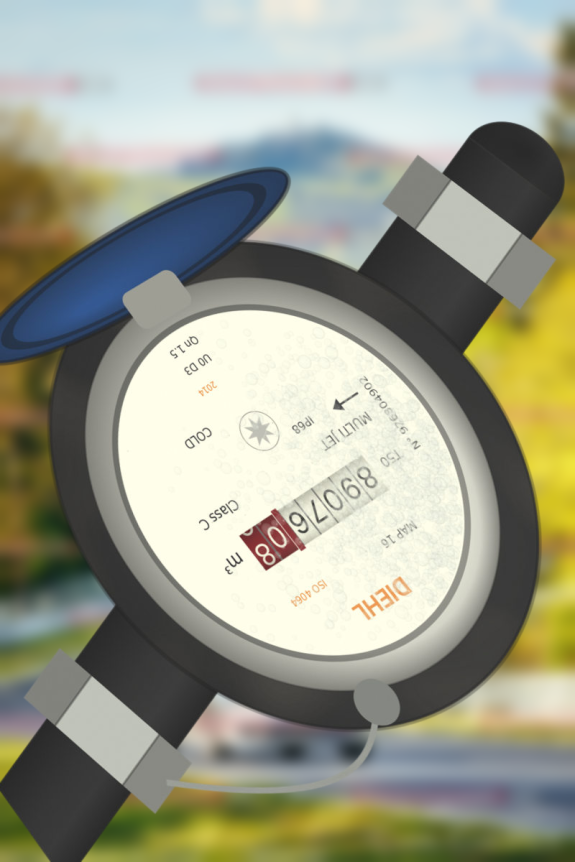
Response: 89076.08m³
